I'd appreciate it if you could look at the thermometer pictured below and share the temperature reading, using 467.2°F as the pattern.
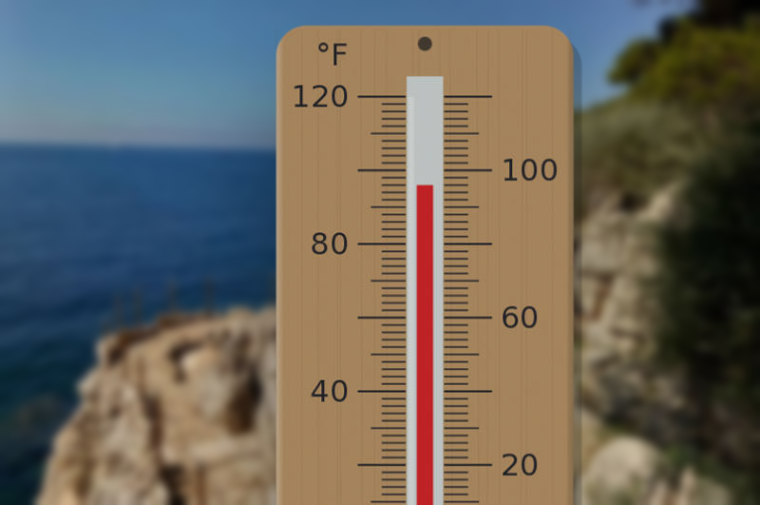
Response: 96°F
